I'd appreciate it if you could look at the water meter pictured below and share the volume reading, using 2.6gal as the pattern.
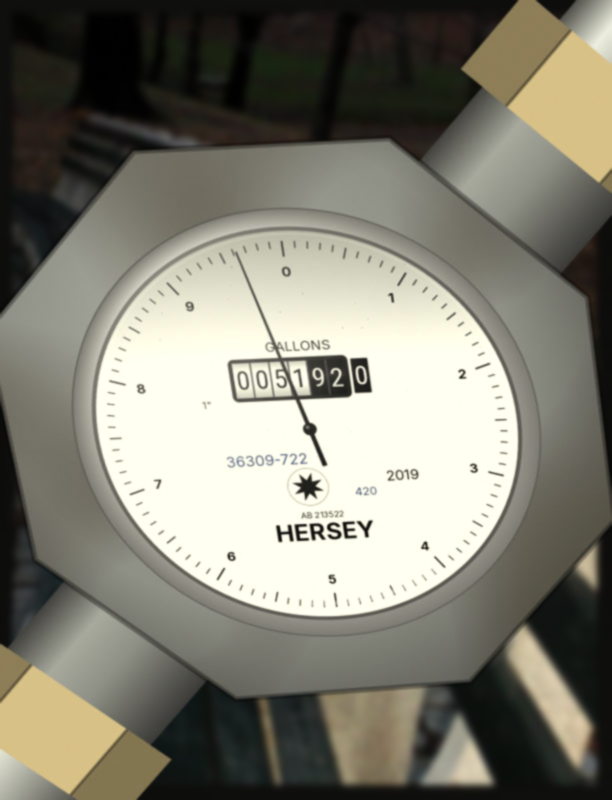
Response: 51919.6gal
